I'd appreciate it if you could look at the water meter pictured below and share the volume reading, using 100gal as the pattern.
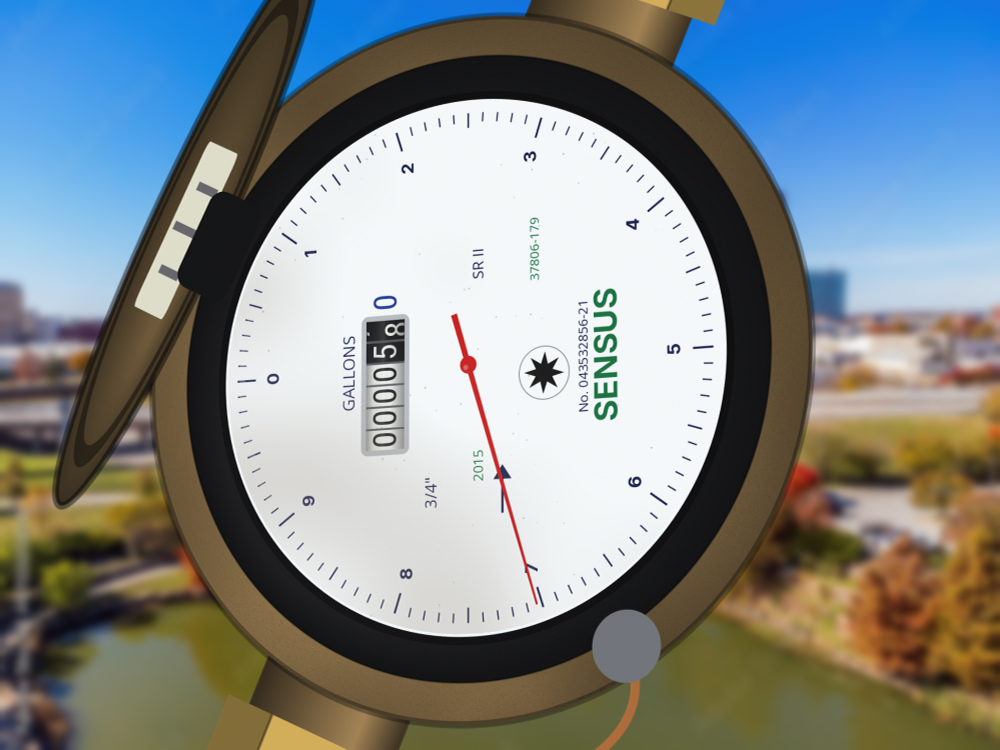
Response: 577.0gal
